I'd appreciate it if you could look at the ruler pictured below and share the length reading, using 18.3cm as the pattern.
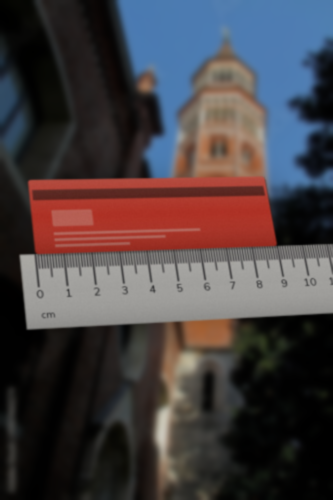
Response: 9cm
